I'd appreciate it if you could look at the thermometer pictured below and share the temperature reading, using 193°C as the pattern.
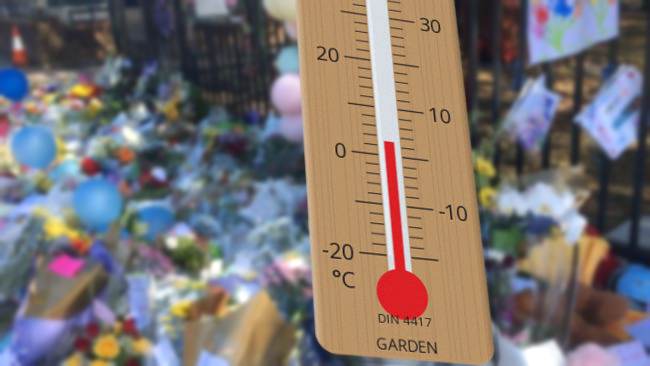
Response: 3°C
